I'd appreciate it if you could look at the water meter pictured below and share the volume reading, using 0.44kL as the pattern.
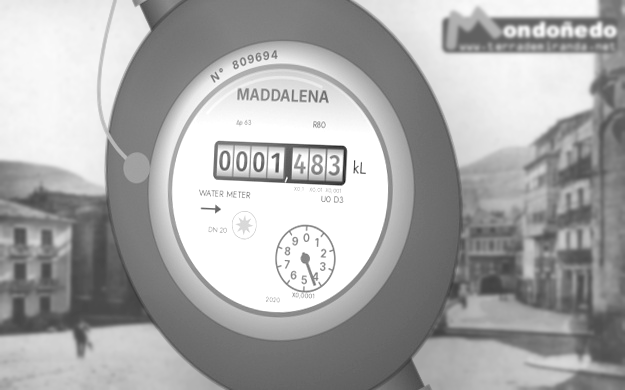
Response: 1.4834kL
